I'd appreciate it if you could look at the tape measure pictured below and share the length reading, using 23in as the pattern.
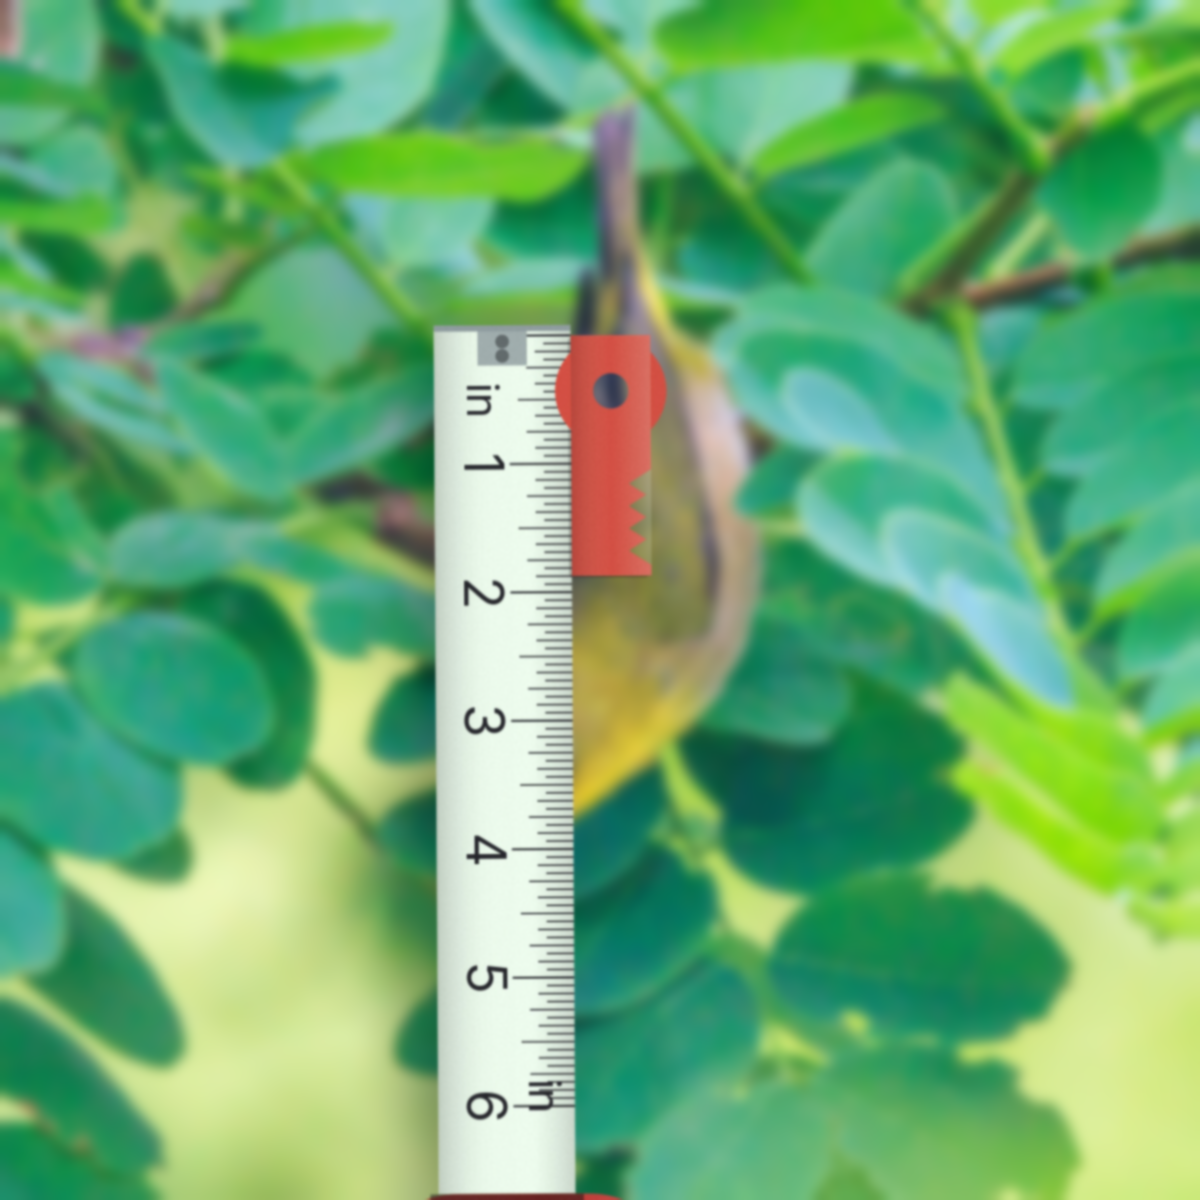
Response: 1.875in
